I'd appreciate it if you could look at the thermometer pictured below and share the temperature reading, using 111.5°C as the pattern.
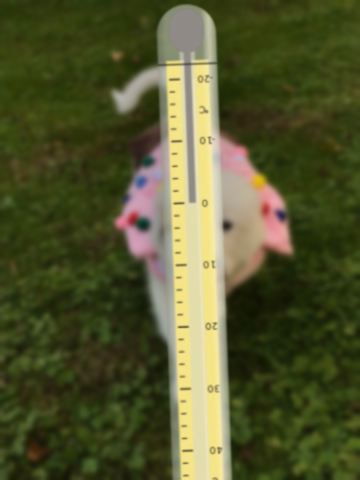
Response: 0°C
